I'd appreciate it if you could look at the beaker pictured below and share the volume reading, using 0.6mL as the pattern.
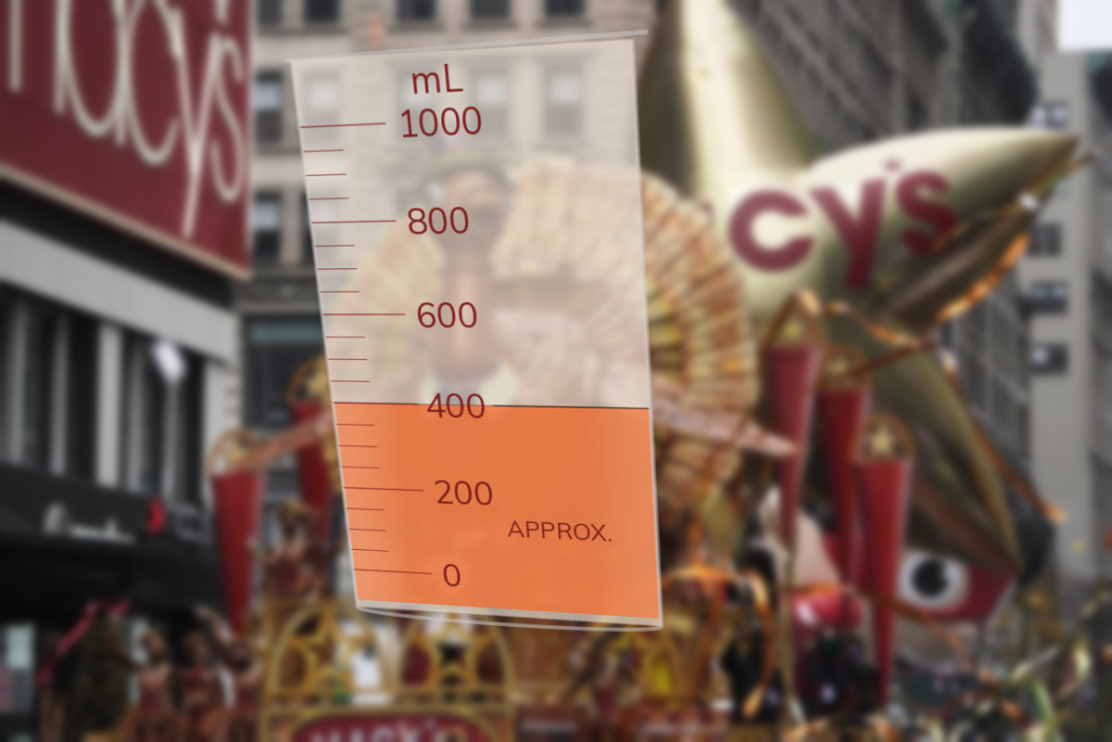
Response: 400mL
